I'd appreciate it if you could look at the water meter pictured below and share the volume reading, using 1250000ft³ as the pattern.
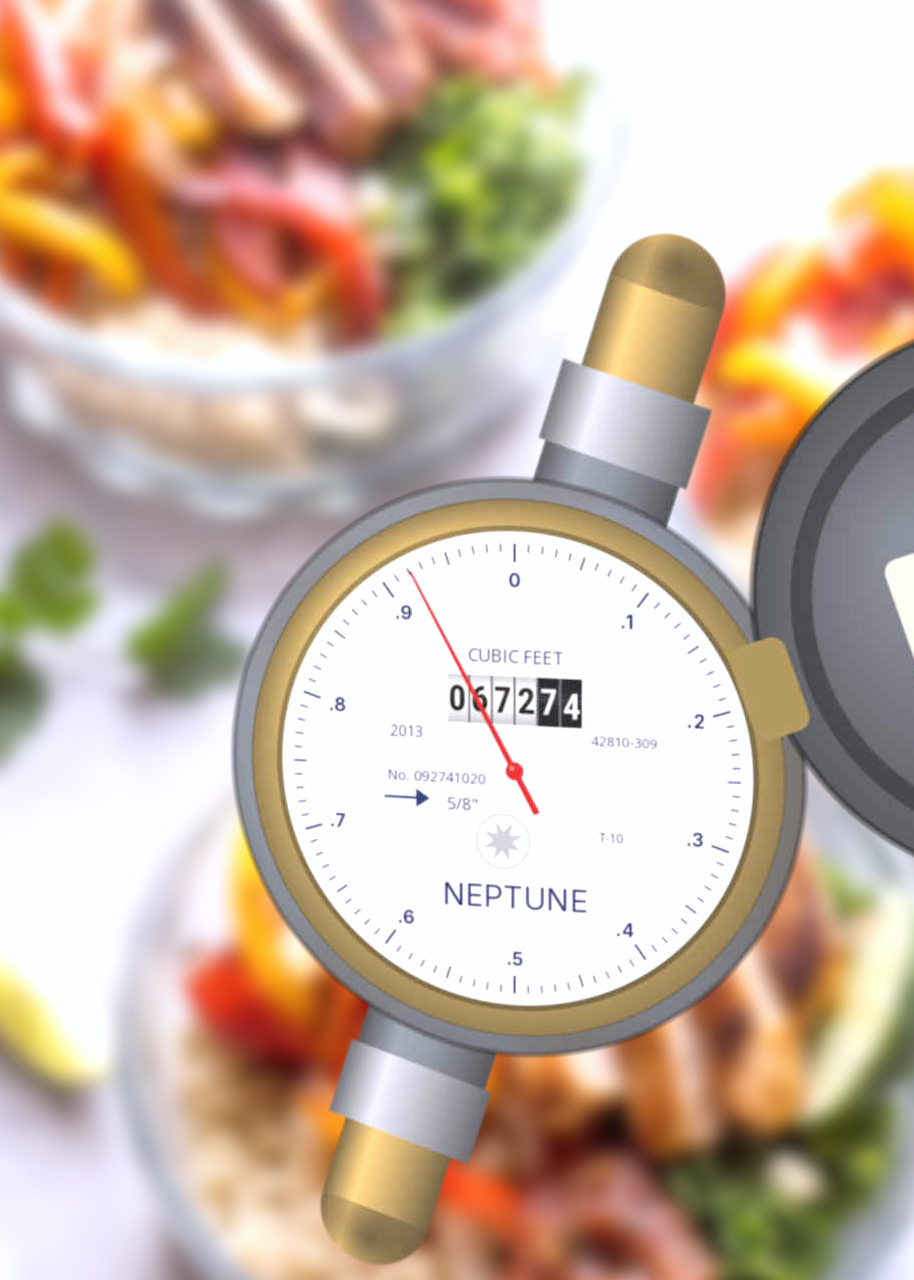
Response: 67273.92ft³
